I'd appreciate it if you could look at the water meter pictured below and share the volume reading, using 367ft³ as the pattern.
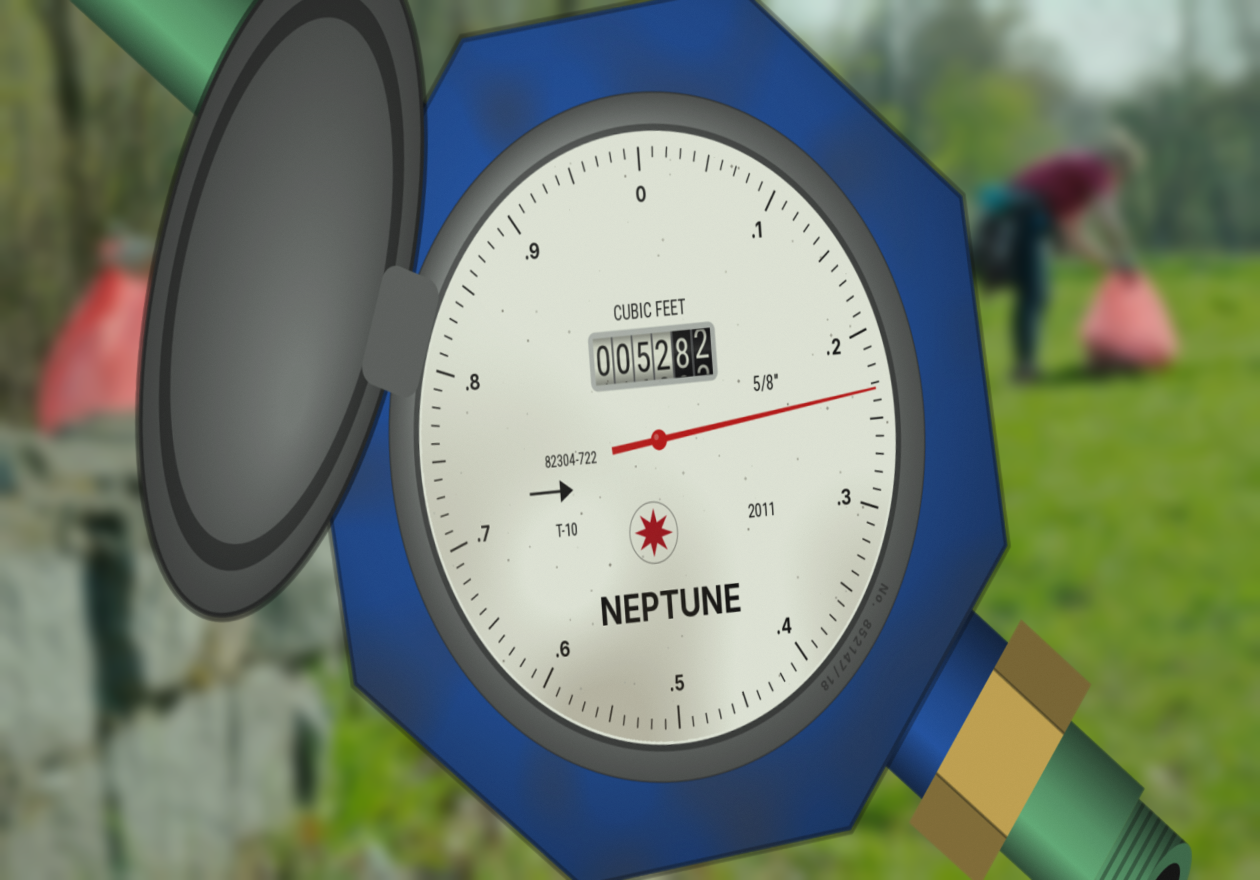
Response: 5282.23ft³
